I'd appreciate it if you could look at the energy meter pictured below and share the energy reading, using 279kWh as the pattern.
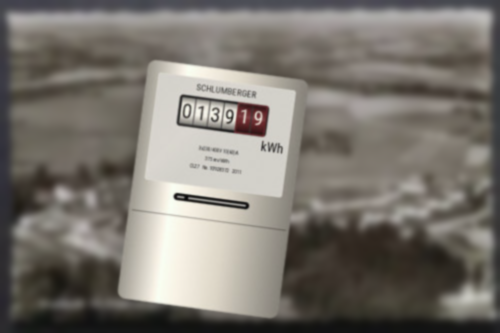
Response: 139.19kWh
